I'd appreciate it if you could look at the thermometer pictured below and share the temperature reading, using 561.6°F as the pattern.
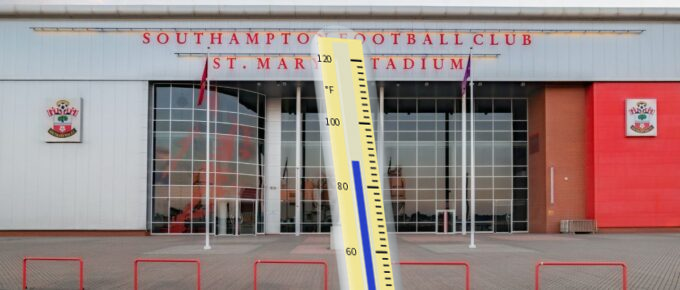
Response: 88°F
